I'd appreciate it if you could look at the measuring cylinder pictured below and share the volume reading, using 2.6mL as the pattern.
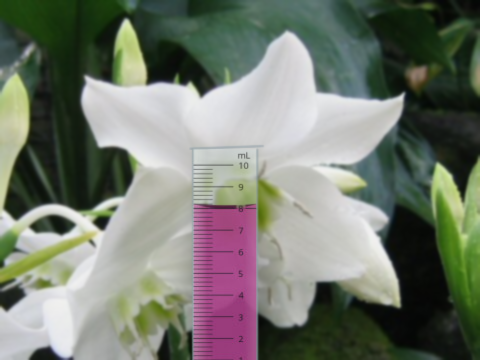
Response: 8mL
